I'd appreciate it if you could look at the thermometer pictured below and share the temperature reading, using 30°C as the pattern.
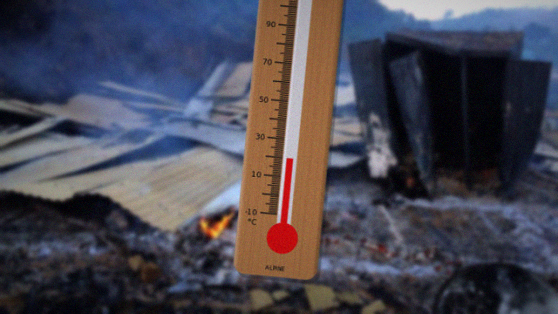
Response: 20°C
